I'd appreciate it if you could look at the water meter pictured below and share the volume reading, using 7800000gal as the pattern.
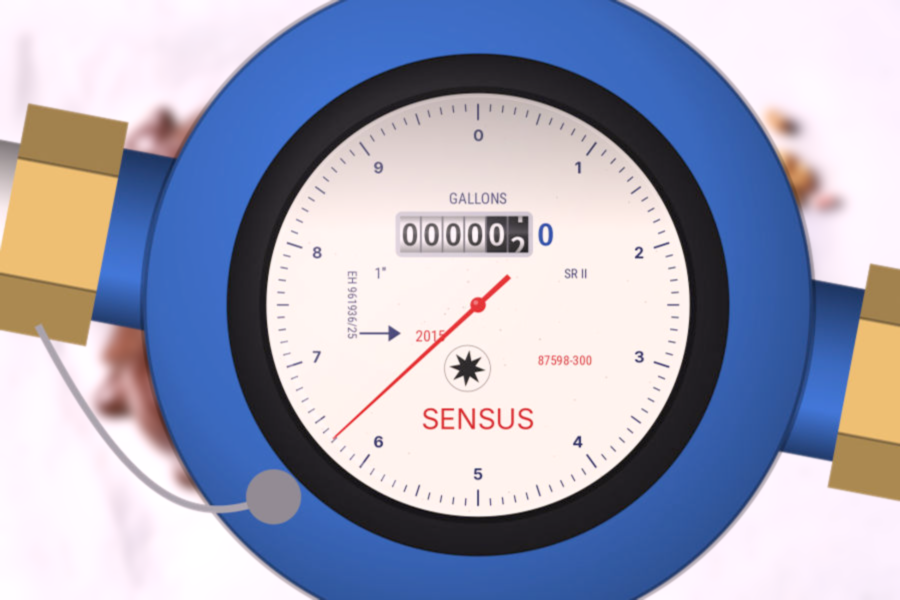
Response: 16.3gal
